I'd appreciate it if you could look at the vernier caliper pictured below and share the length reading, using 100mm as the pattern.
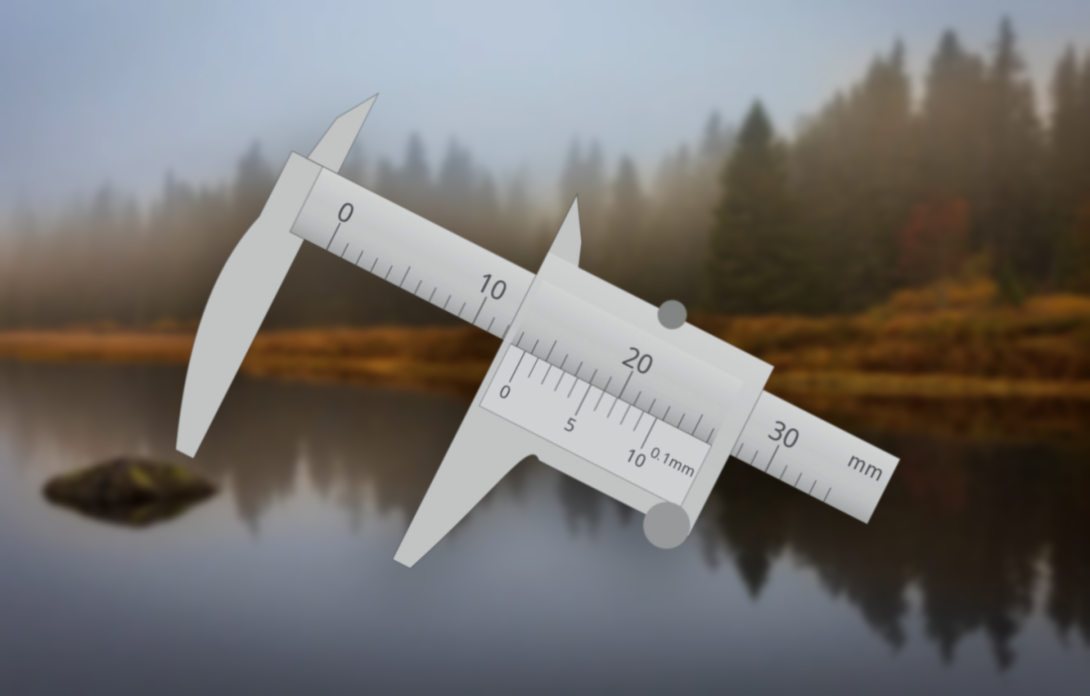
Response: 13.6mm
